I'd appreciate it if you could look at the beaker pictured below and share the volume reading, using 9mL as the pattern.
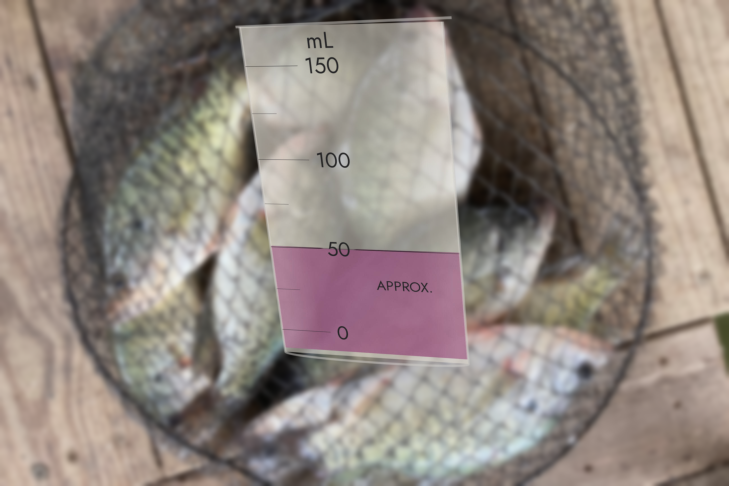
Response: 50mL
